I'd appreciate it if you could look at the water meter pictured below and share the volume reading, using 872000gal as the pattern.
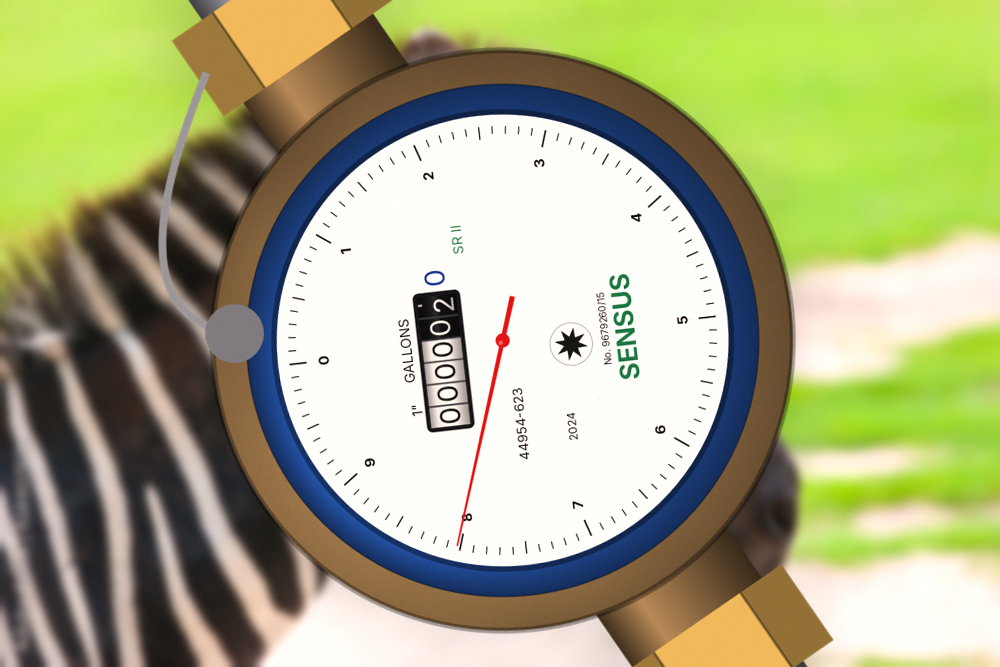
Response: 18.0gal
